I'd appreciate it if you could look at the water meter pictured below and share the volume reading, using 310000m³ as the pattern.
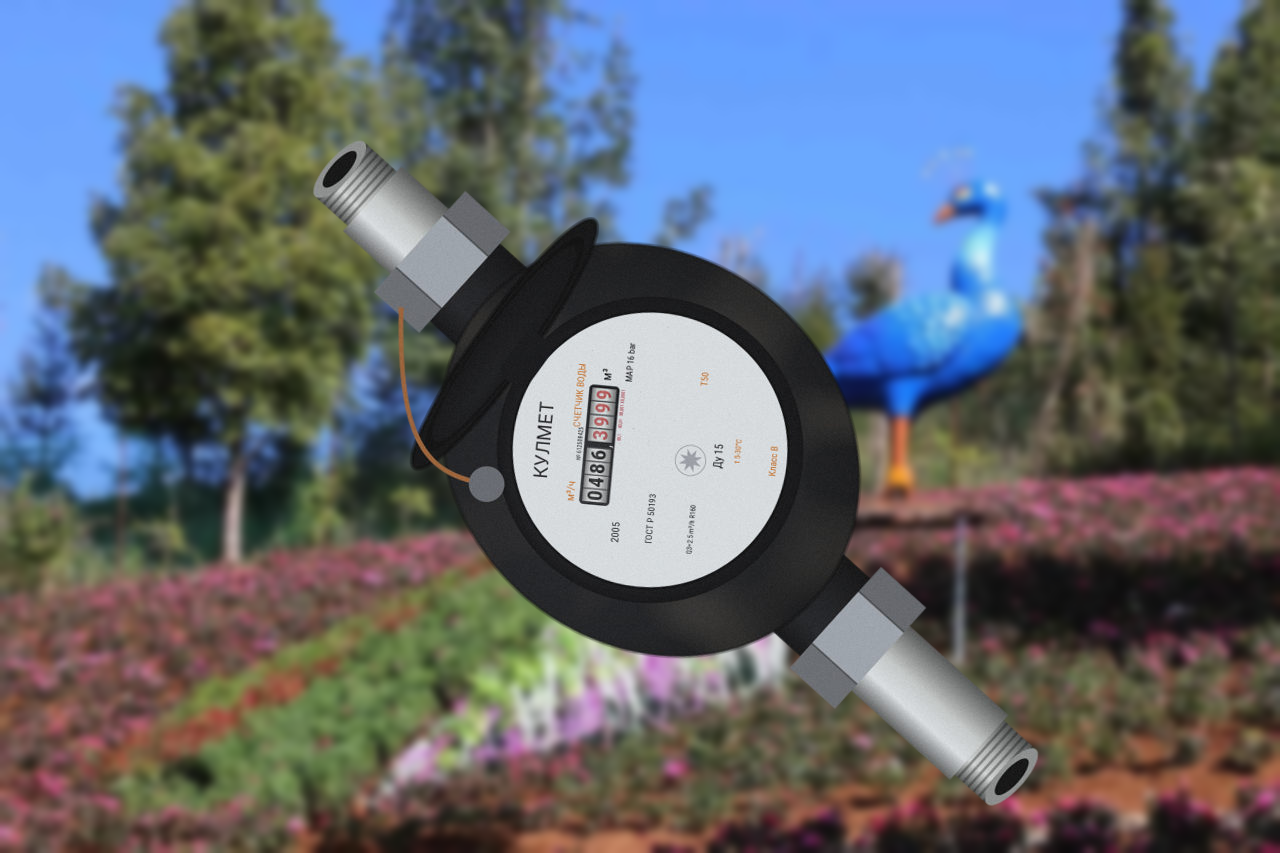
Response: 486.3999m³
